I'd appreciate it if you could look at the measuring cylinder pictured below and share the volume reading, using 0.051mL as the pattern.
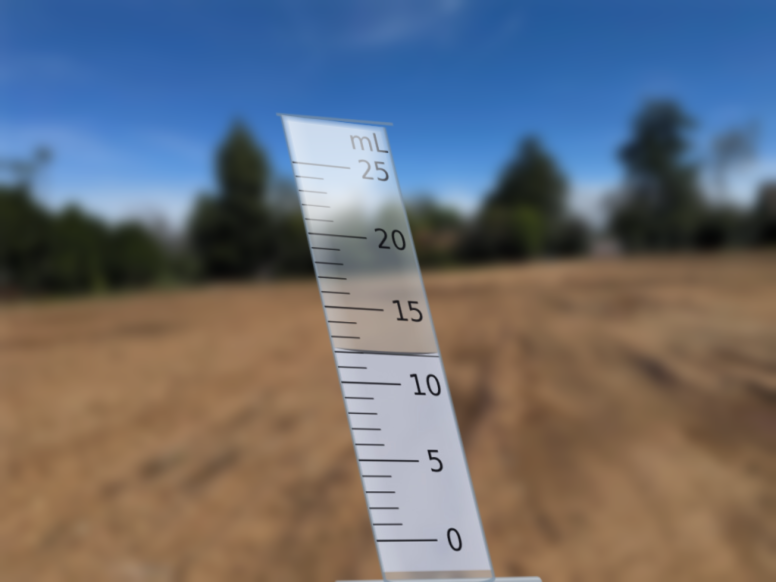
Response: 12mL
